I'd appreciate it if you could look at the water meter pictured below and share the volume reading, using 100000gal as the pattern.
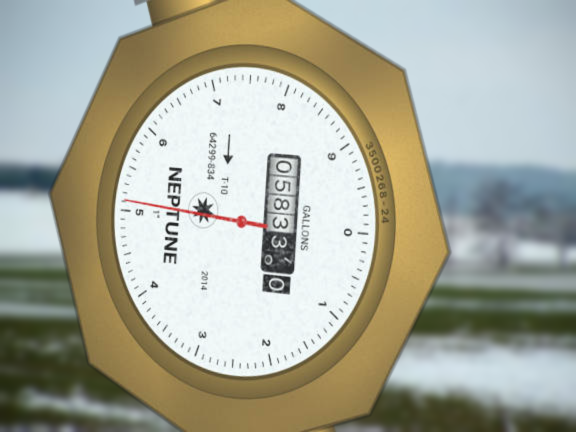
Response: 583375.1gal
